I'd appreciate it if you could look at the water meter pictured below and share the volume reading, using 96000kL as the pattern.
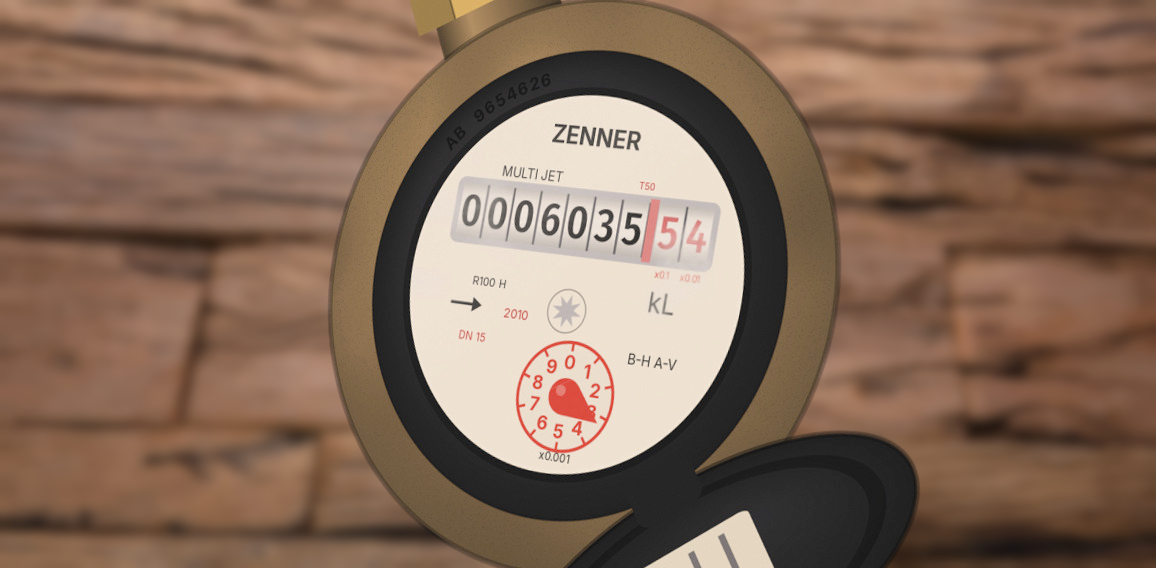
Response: 6035.543kL
